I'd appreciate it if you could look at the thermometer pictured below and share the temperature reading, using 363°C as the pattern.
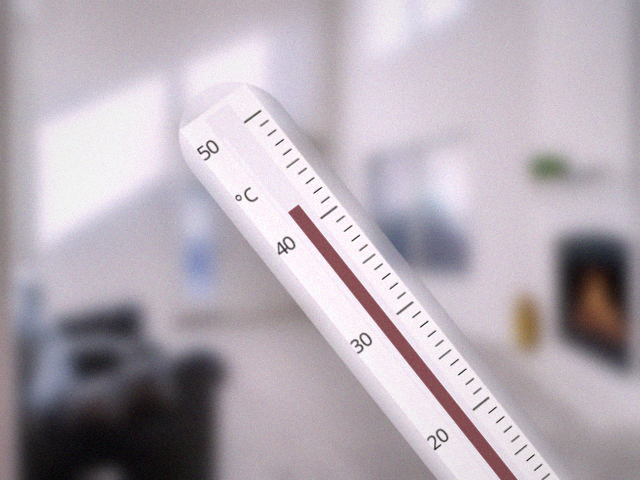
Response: 42°C
